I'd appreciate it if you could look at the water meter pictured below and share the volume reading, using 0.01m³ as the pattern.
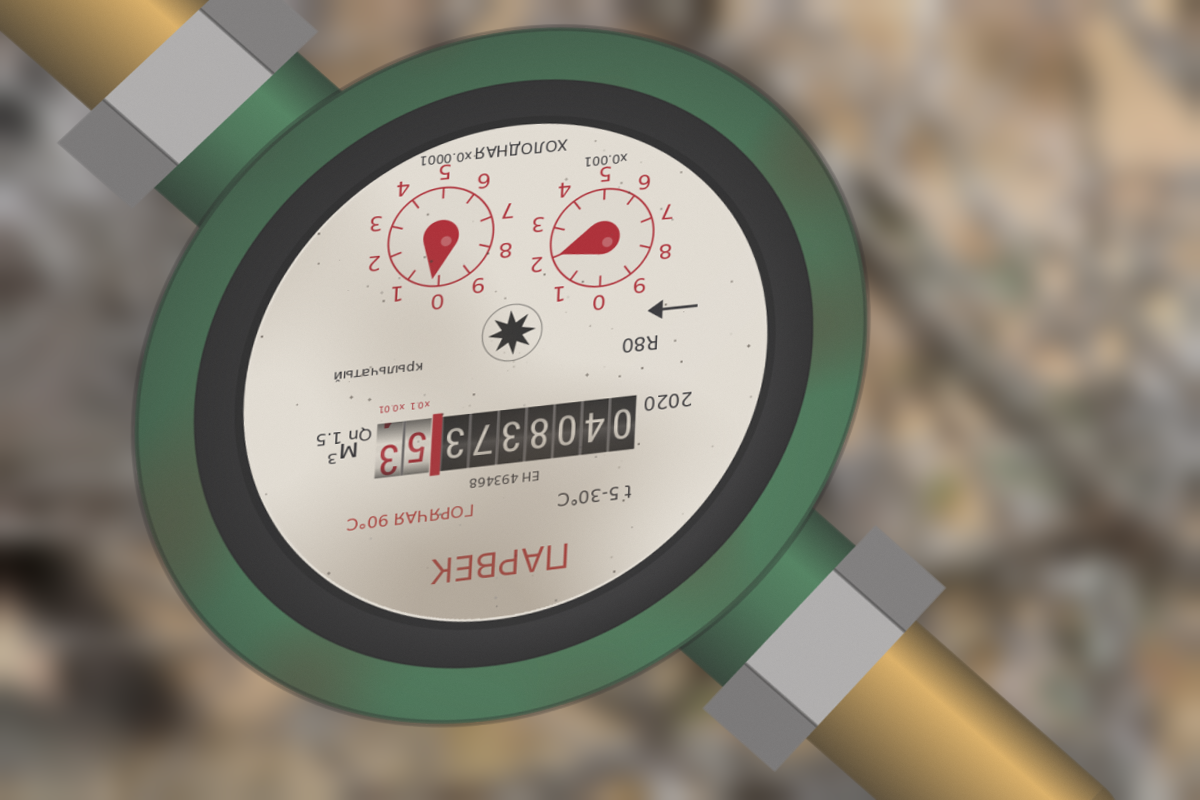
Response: 408373.5320m³
